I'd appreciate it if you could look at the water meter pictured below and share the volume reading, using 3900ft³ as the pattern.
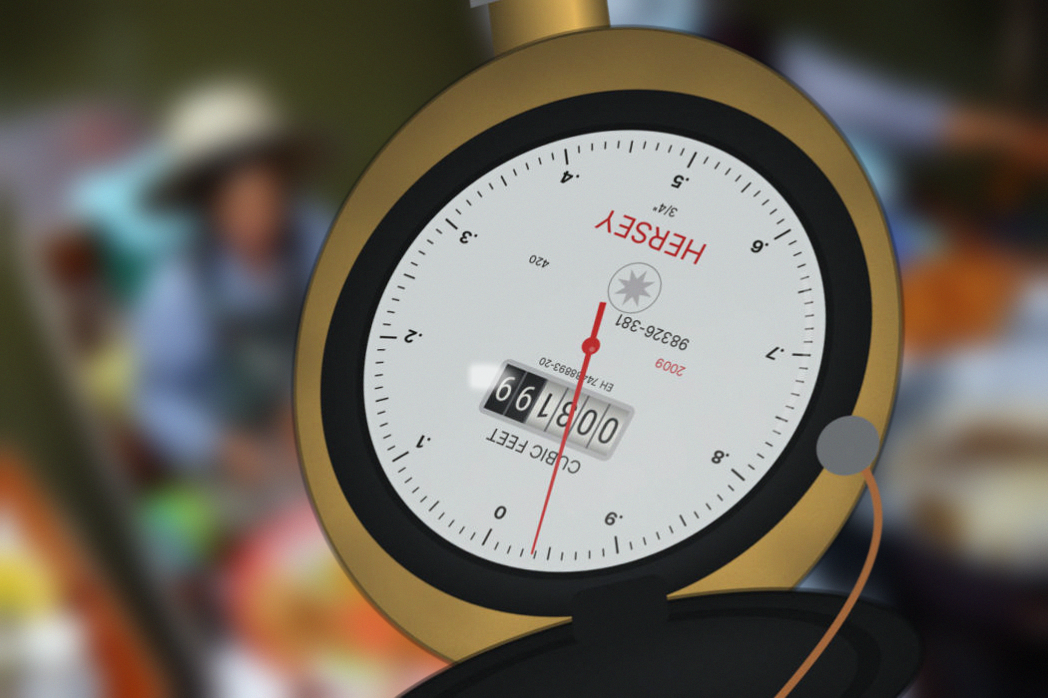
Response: 3198.96ft³
